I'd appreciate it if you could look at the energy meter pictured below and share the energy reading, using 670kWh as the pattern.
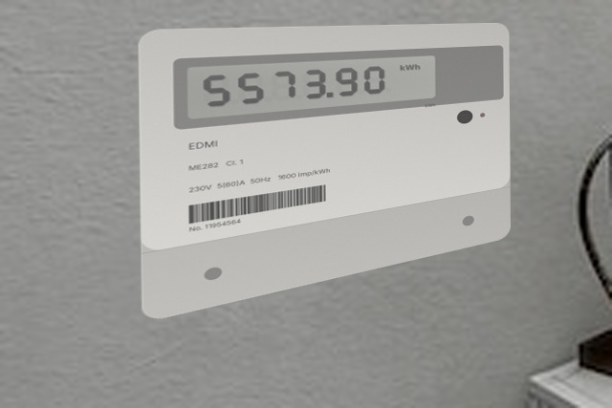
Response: 5573.90kWh
